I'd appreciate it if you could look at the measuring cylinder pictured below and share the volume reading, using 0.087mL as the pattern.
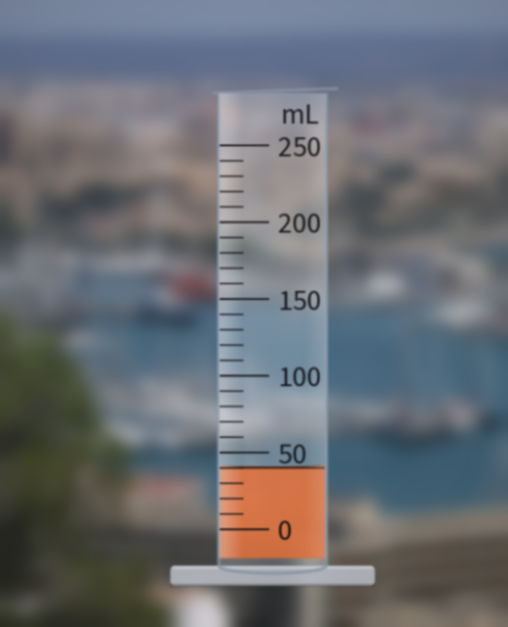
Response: 40mL
